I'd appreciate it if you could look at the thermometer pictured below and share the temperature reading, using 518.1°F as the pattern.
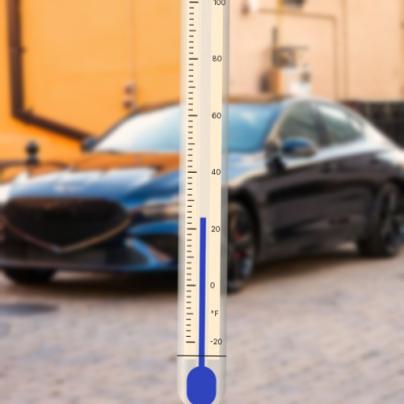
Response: 24°F
